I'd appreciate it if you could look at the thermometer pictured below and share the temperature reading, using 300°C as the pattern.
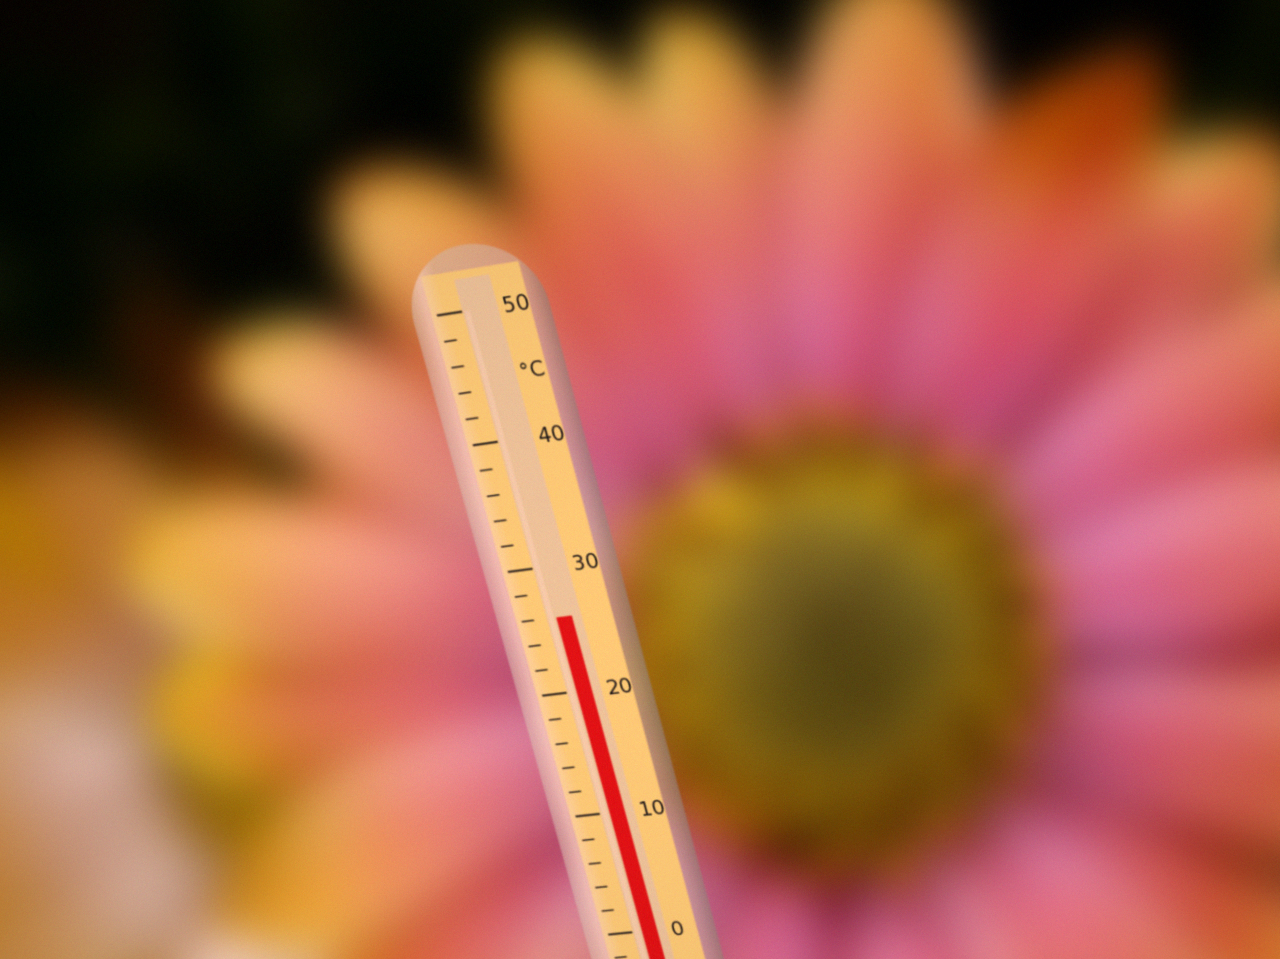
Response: 26°C
